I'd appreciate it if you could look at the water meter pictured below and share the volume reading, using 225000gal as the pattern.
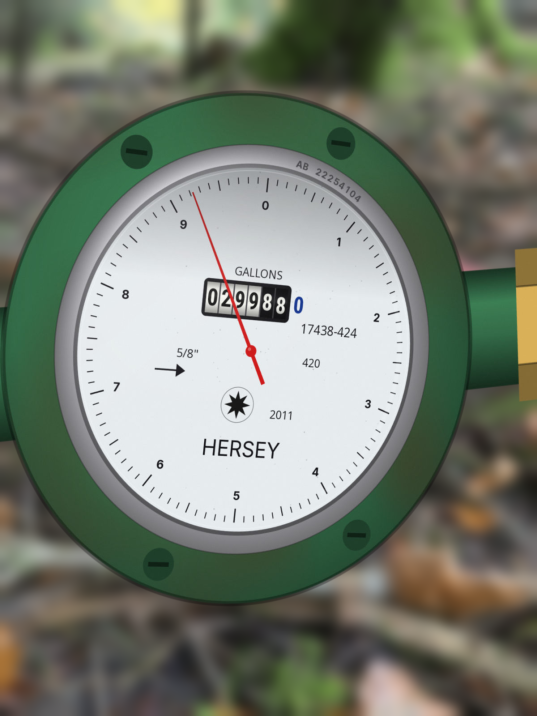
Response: 299879.2gal
